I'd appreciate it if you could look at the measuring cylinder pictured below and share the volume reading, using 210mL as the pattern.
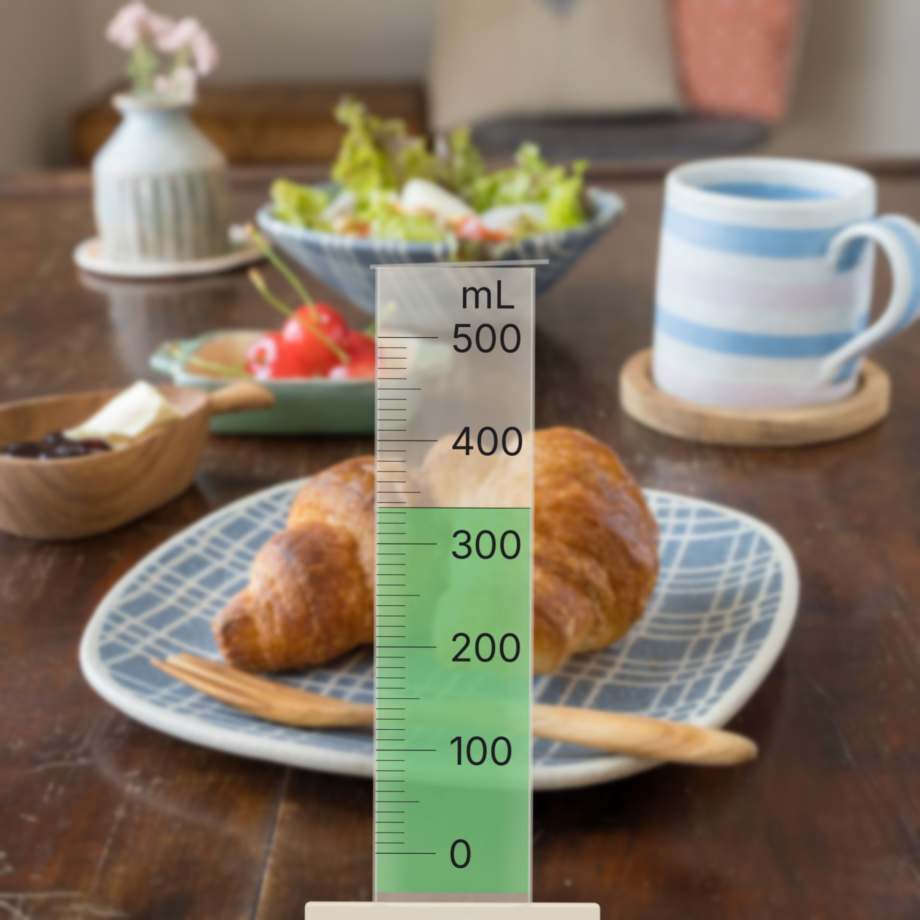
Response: 335mL
